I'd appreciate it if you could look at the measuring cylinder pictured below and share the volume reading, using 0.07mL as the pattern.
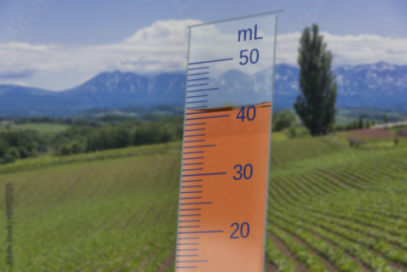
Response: 41mL
